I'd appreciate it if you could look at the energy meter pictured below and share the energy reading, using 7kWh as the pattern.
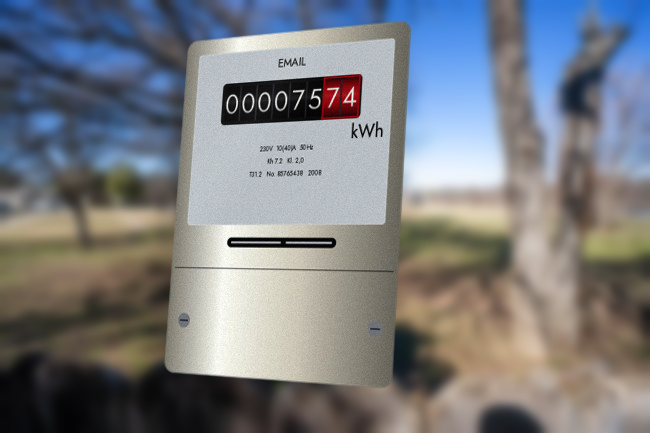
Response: 75.74kWh
